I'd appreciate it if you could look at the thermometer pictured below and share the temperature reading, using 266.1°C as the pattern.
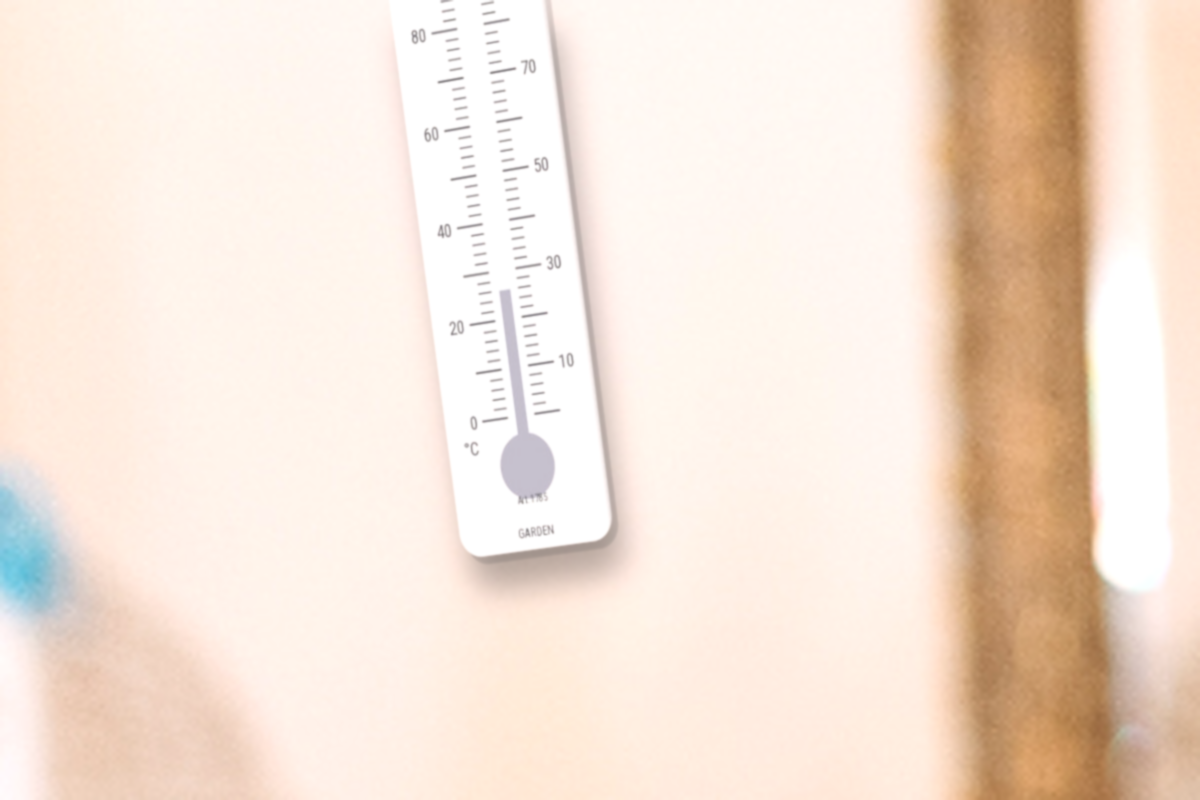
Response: 26°C
